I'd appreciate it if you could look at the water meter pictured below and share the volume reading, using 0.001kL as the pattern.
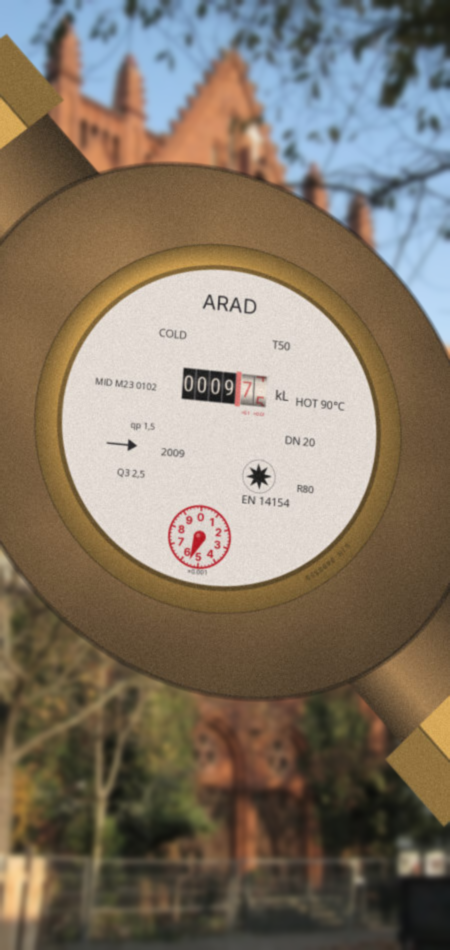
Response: 9.745kL
